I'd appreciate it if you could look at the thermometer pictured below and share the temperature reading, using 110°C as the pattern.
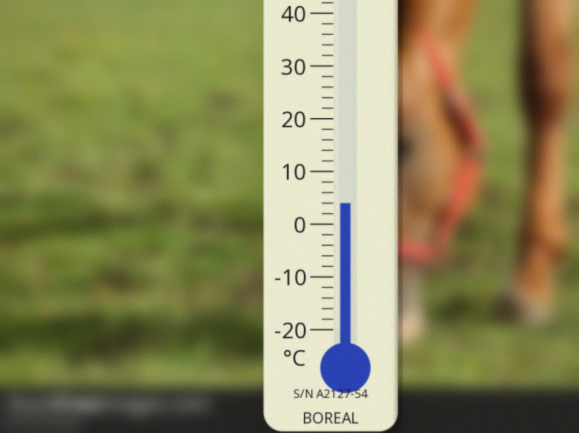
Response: 4°C
